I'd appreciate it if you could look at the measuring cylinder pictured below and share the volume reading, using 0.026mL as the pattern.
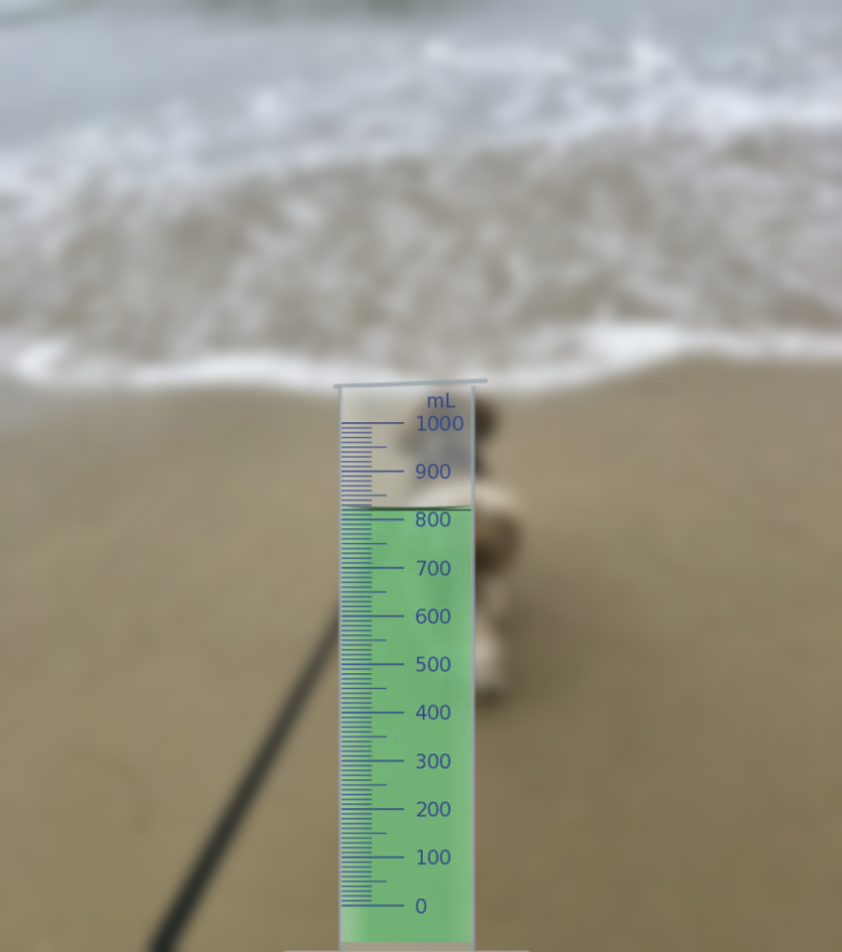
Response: 820mL
